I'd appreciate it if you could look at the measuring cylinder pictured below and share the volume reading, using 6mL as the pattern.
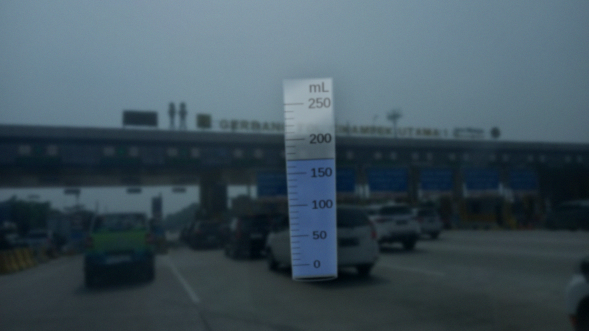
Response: 170mL
